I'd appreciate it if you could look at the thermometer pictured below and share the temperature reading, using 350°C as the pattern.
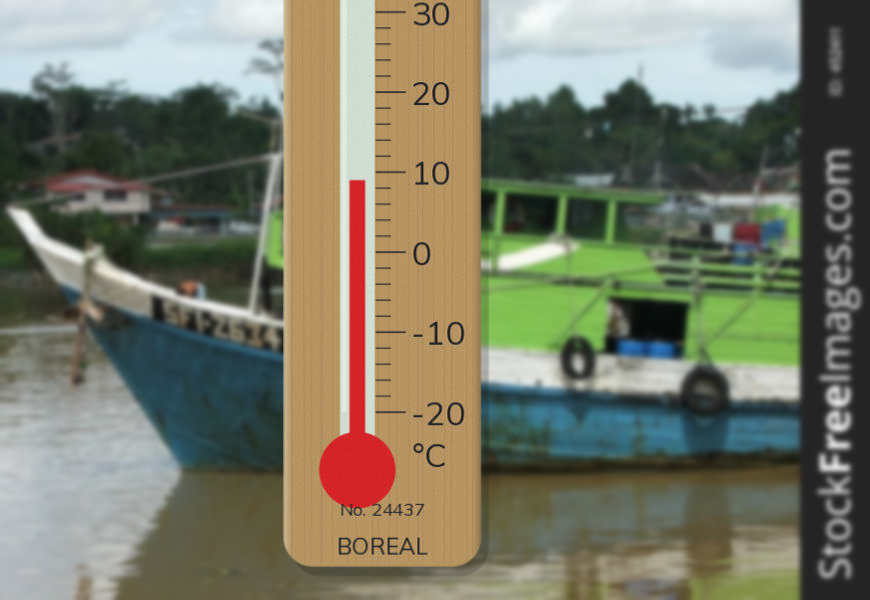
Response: 9°C
